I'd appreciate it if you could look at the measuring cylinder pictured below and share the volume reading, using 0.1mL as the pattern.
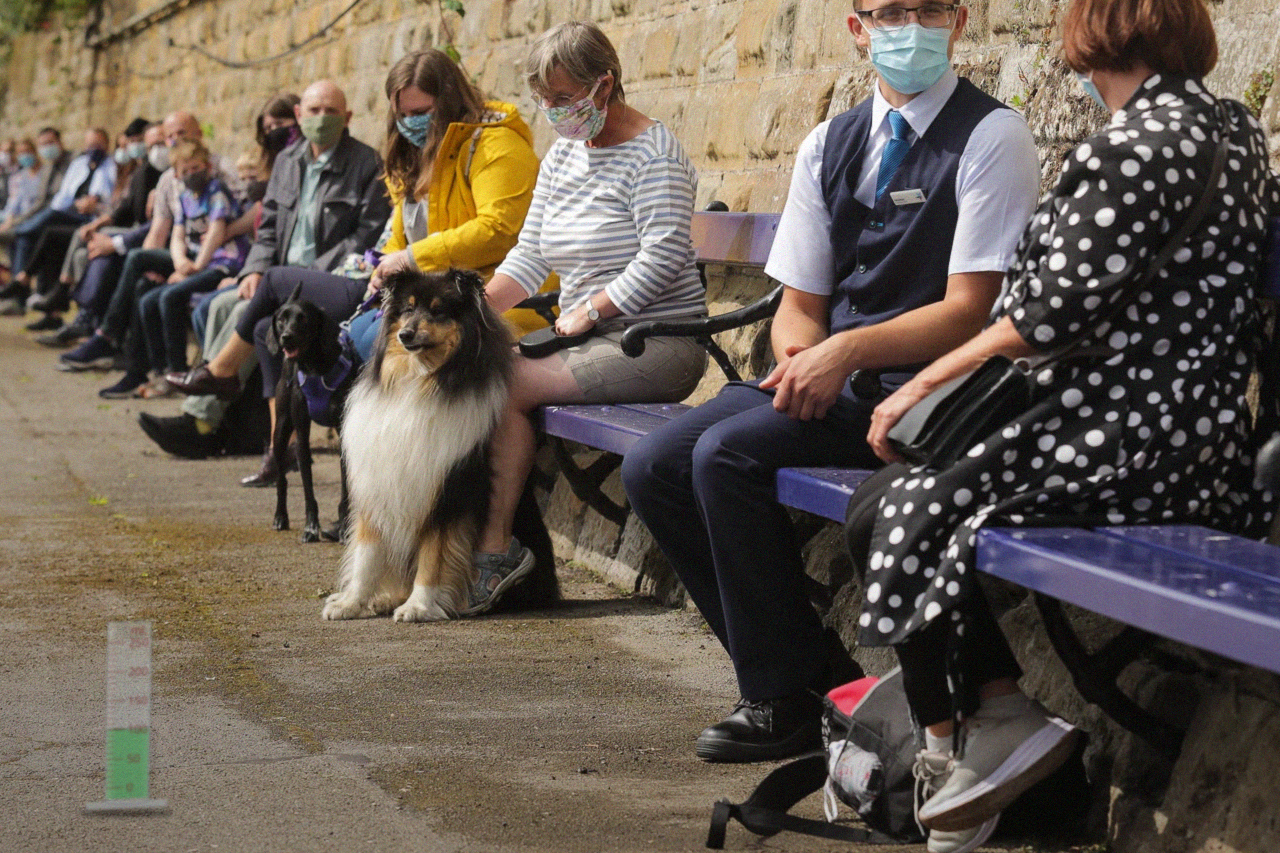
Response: 100mL
